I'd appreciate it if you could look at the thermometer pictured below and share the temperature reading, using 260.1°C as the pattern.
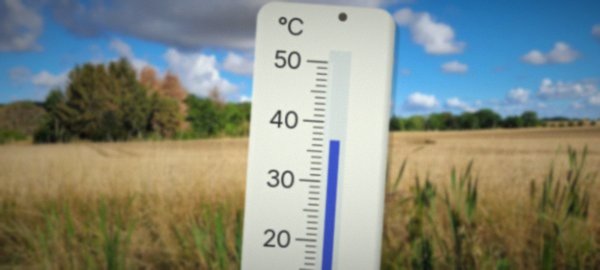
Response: 37°C
